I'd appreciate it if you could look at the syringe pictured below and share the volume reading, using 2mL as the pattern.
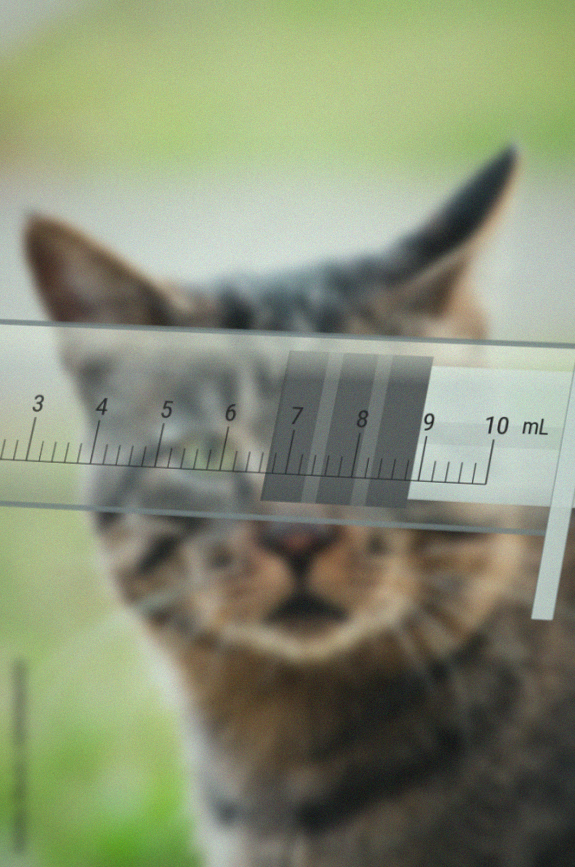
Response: 6.7mL
